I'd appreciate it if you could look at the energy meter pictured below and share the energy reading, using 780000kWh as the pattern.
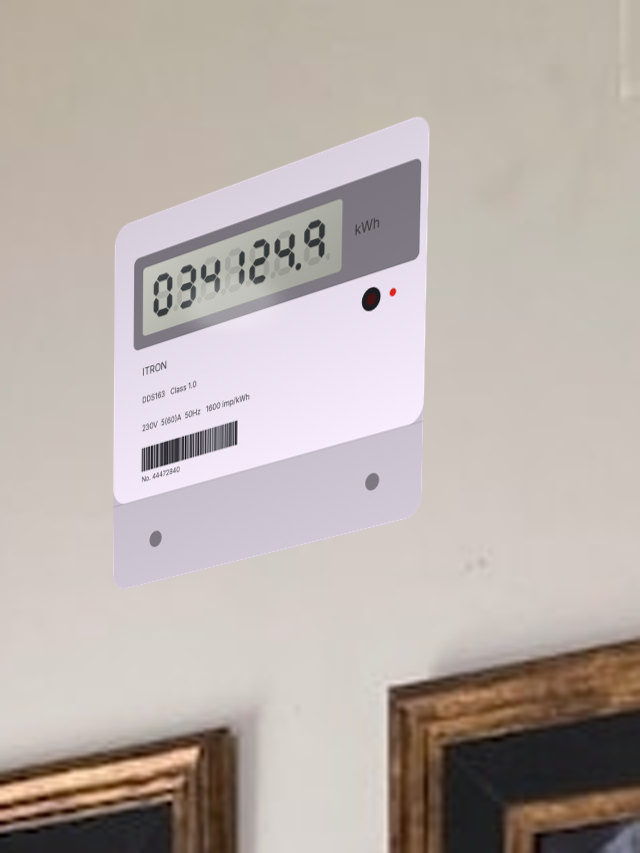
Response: 34124.9kWh
